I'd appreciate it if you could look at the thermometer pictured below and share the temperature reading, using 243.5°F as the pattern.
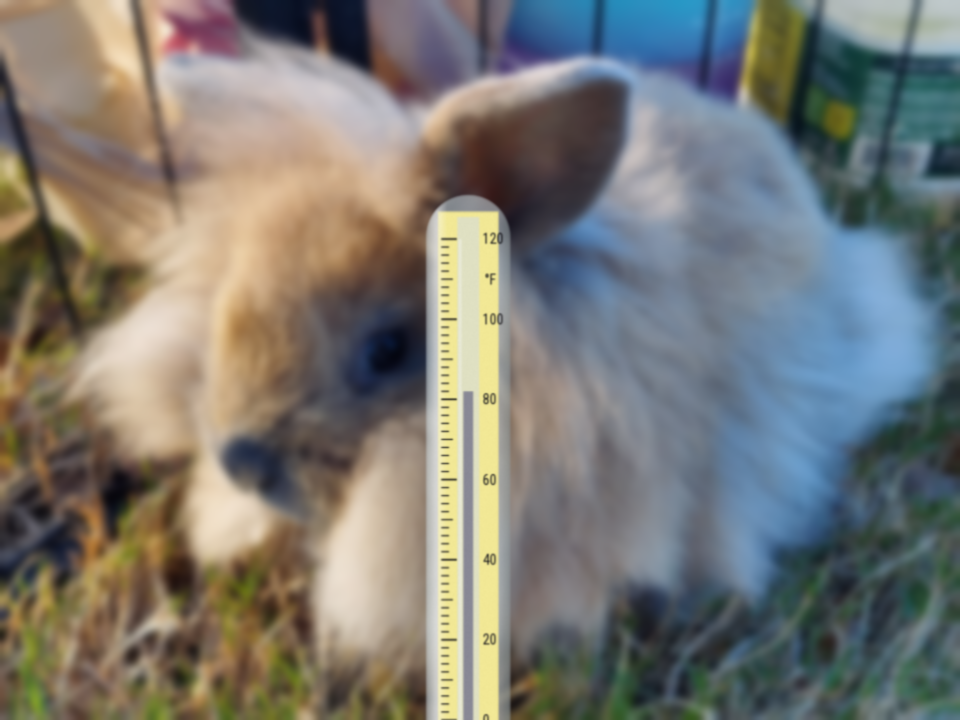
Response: 82°F
